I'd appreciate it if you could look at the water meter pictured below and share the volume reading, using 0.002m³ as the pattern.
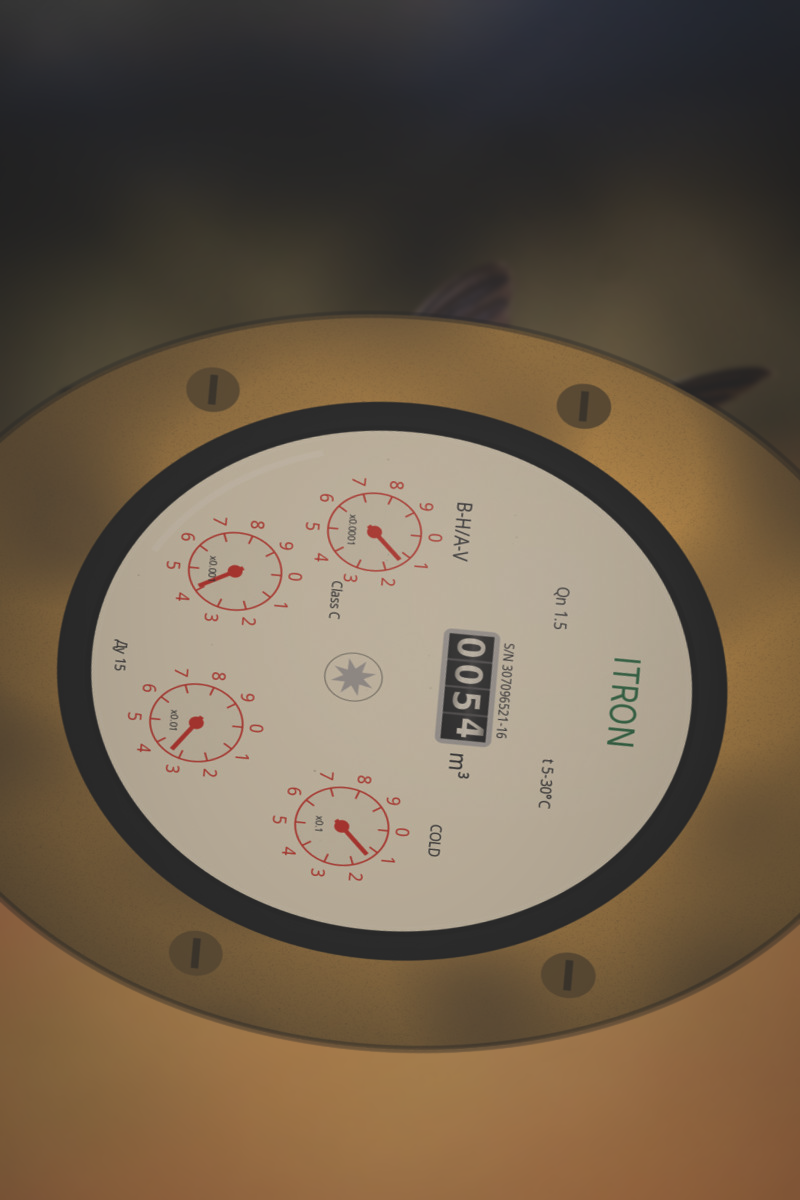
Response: 54.1341m³
